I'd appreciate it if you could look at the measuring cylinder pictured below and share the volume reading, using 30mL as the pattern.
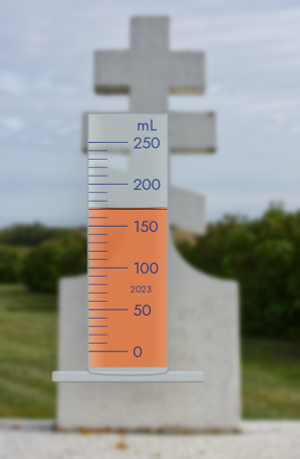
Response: 170mL
